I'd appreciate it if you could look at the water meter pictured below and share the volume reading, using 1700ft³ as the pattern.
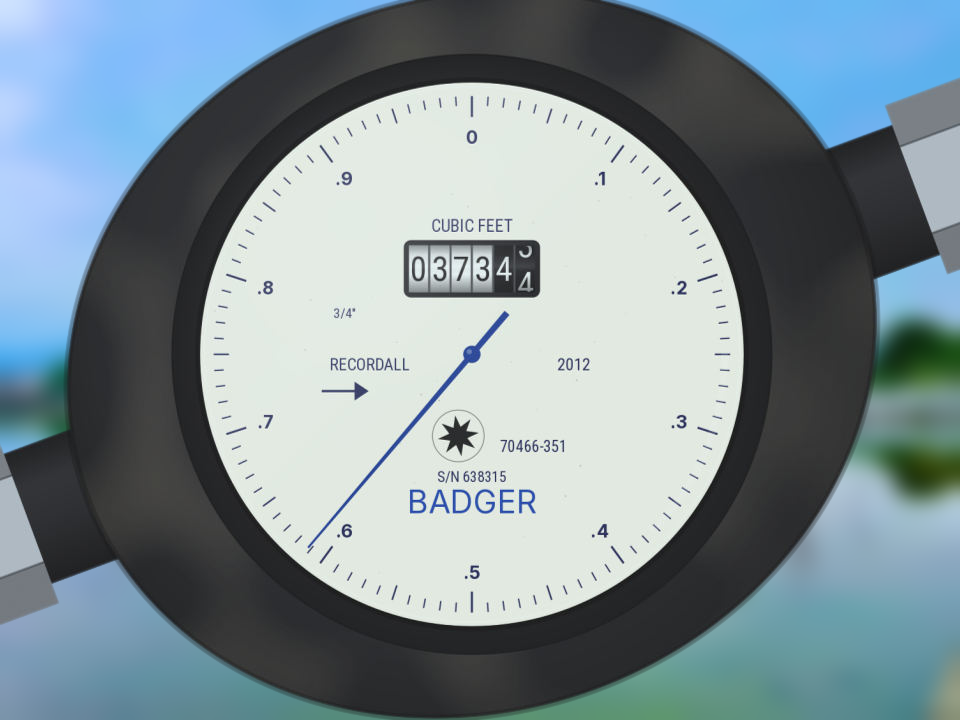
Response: 37343.61ft³
